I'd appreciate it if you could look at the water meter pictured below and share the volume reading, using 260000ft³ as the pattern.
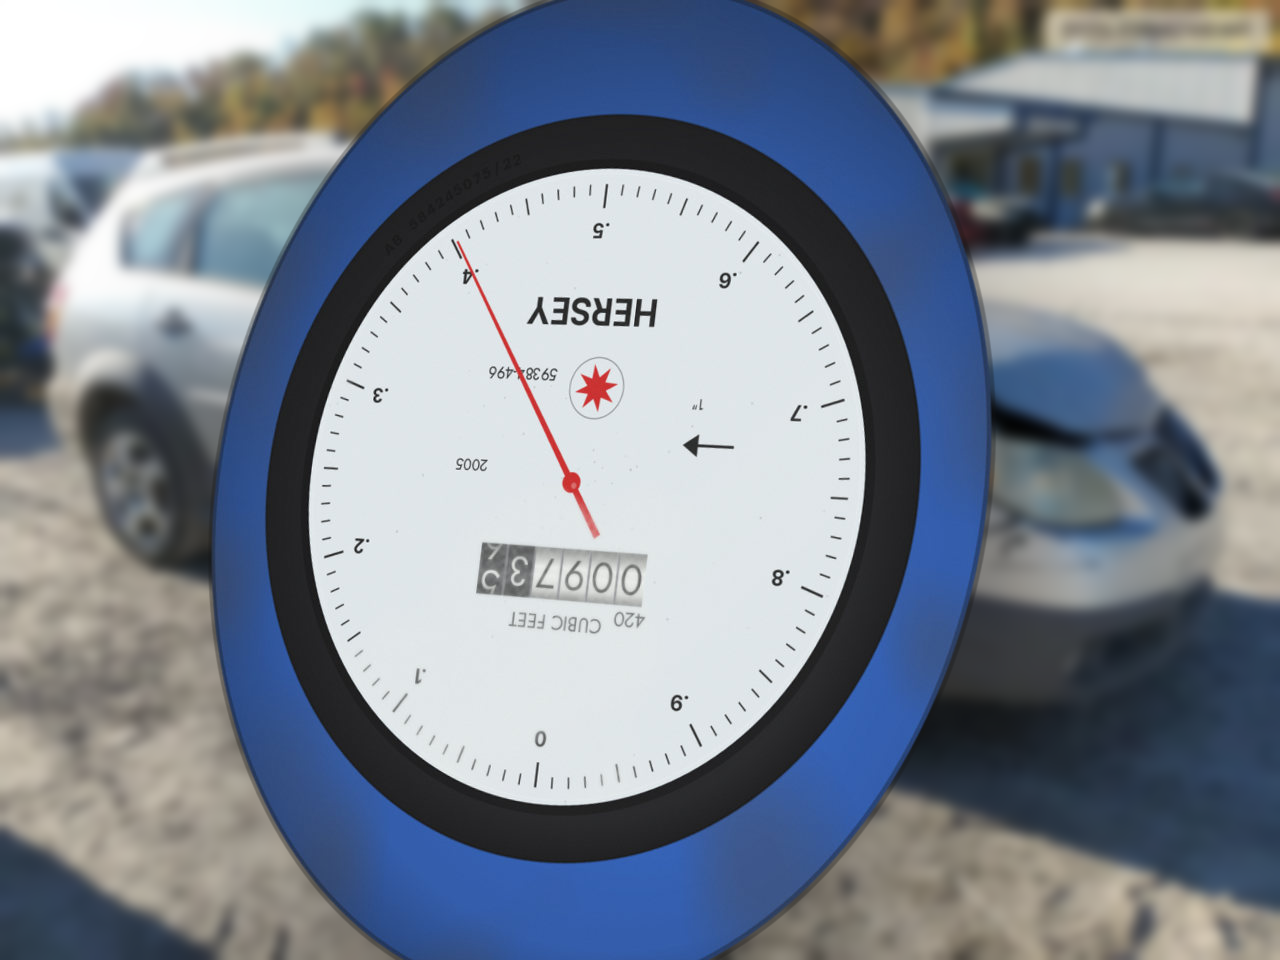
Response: 9735.40ft³
